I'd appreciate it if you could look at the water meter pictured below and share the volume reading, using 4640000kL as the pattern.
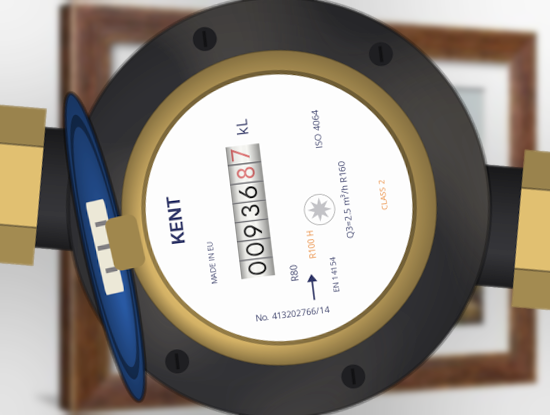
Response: 936.87kL
